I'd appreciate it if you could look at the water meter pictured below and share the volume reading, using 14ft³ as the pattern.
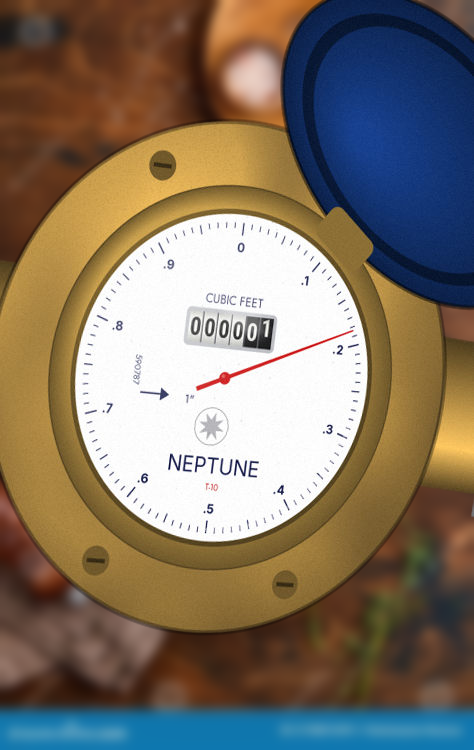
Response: 1.18ft³
